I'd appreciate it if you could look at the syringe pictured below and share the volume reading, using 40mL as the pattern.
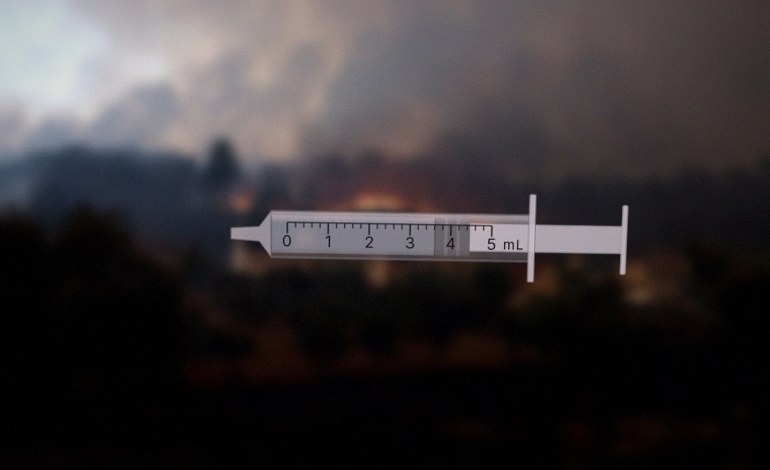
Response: 3.6mL
